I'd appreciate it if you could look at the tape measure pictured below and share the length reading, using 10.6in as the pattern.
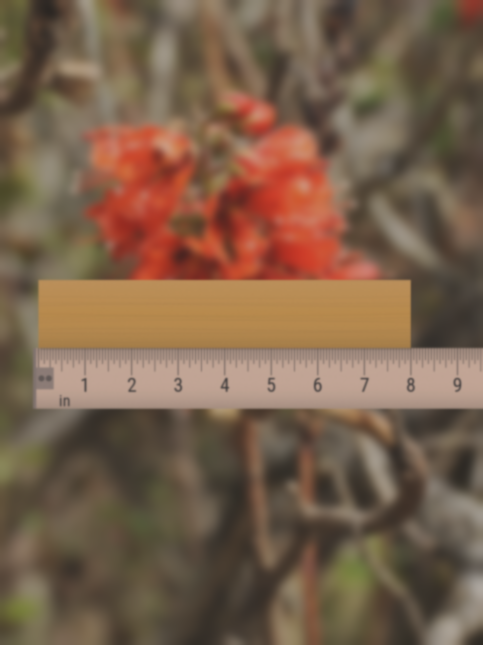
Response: 8in
